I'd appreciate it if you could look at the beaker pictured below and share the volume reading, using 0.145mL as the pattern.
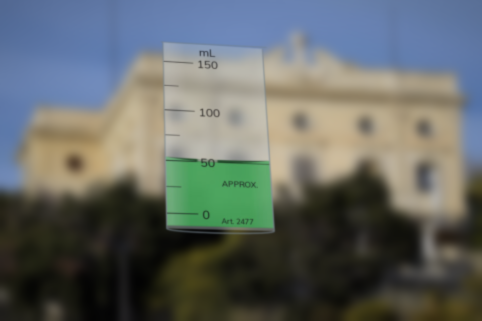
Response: 50mL
